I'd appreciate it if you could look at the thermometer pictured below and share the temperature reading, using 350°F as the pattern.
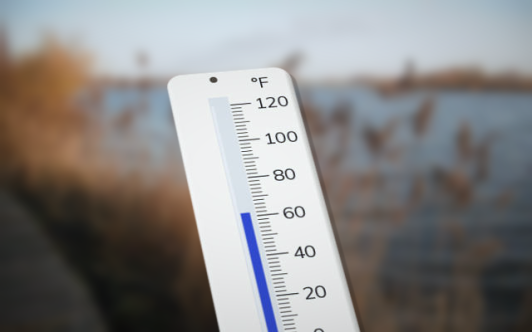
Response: 62°F
